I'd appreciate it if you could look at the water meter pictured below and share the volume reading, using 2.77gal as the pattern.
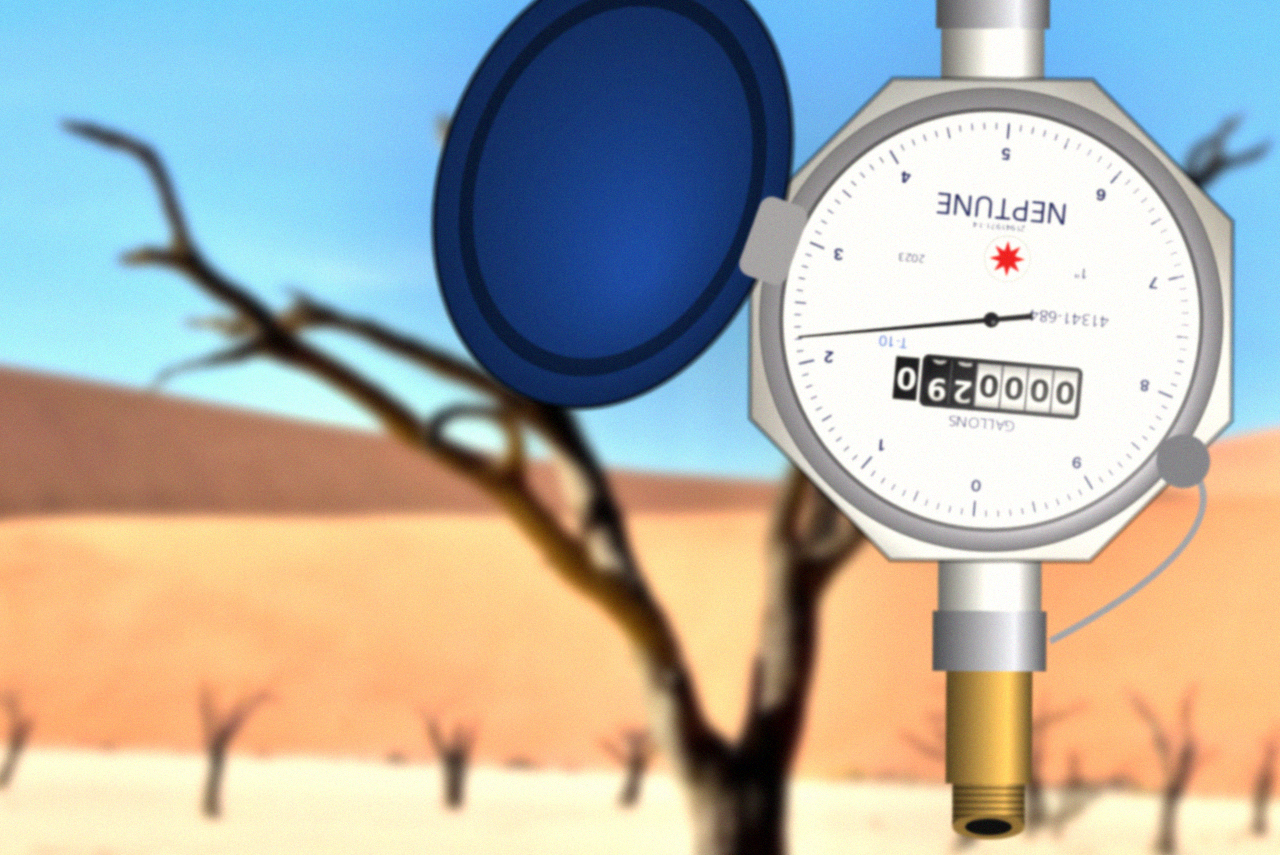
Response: 292.2gal
